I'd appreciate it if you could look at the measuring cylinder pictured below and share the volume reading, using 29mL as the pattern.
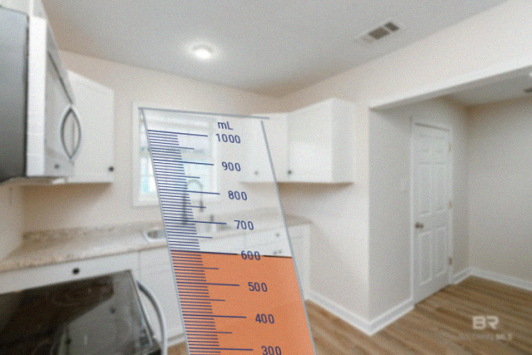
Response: 600mL
